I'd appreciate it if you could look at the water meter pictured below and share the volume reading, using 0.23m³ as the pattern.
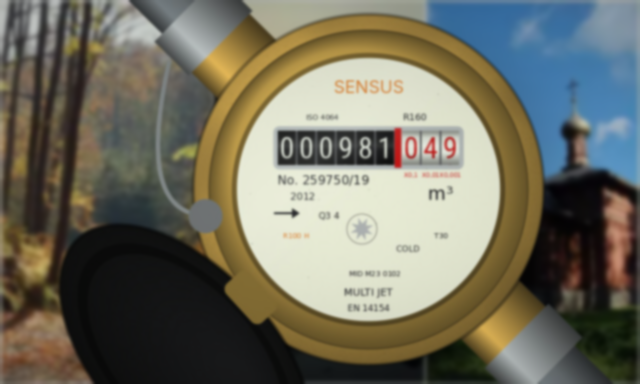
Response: 981.049m³
